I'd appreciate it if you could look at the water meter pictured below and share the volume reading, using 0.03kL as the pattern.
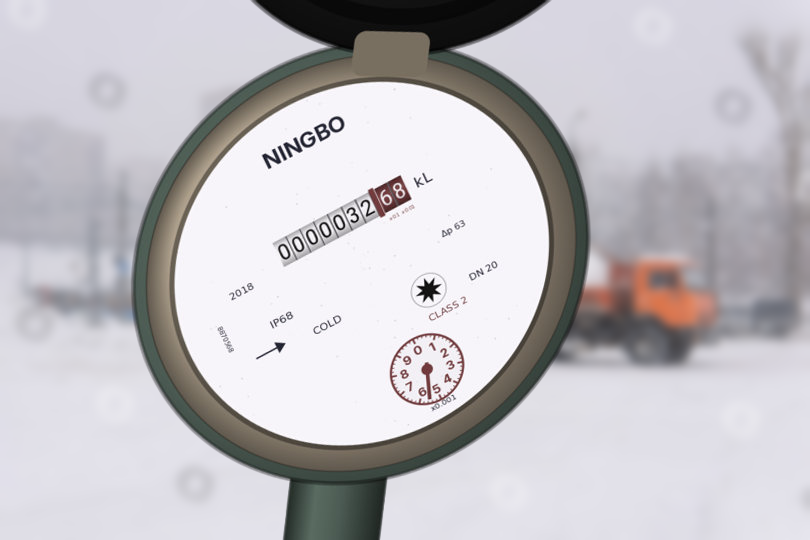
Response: 32.685kL
